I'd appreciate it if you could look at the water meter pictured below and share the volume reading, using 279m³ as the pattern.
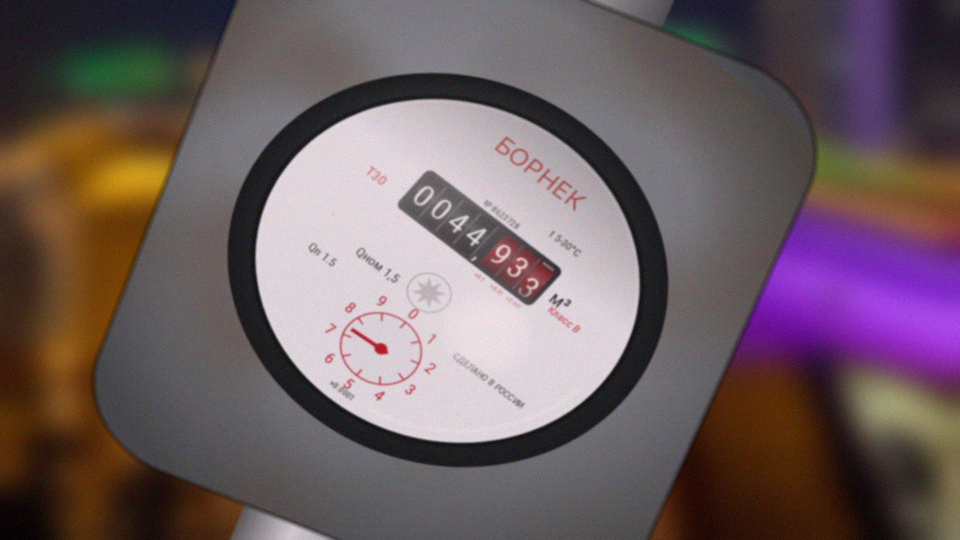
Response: 44.9327m³
